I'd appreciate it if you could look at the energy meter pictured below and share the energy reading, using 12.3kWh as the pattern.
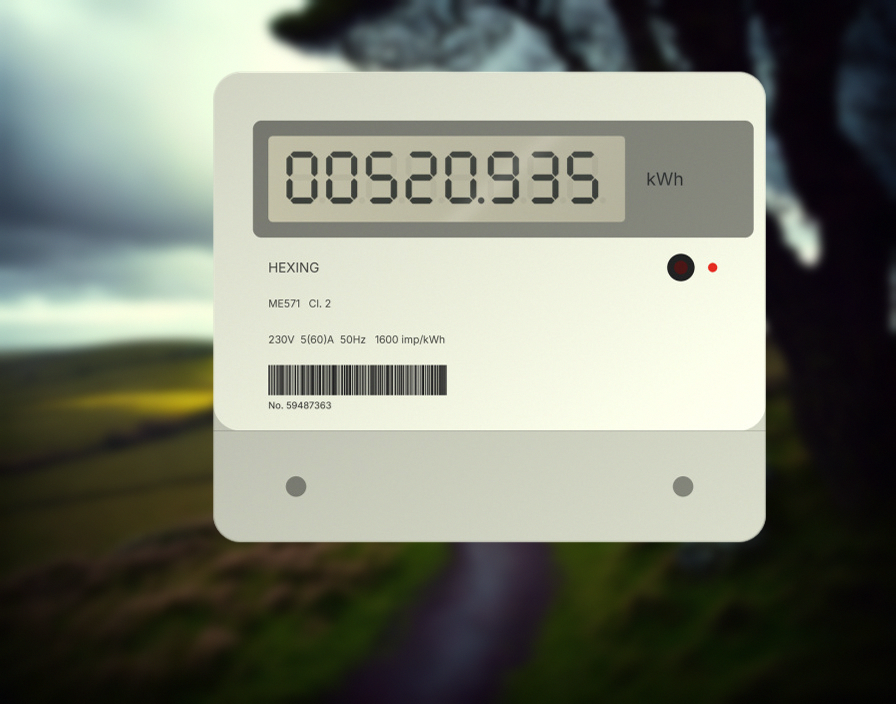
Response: 520.935kWh
